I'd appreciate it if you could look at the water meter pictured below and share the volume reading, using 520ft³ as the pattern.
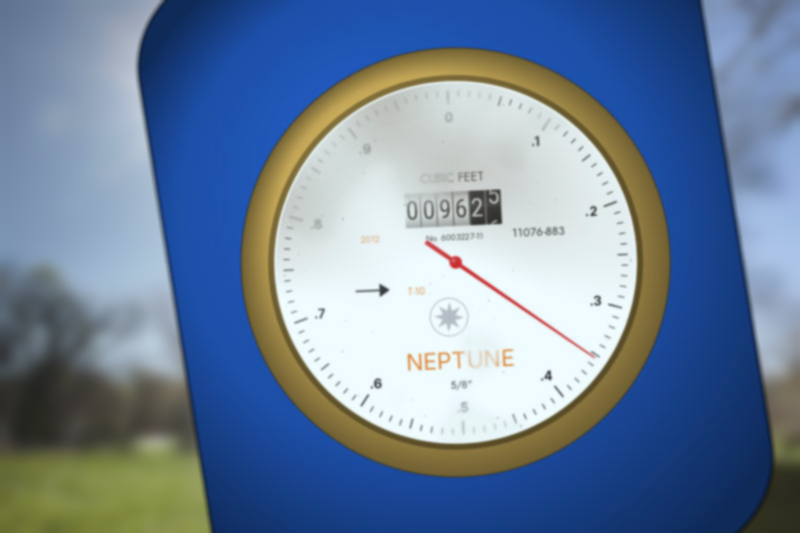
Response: 9625.35ft³
